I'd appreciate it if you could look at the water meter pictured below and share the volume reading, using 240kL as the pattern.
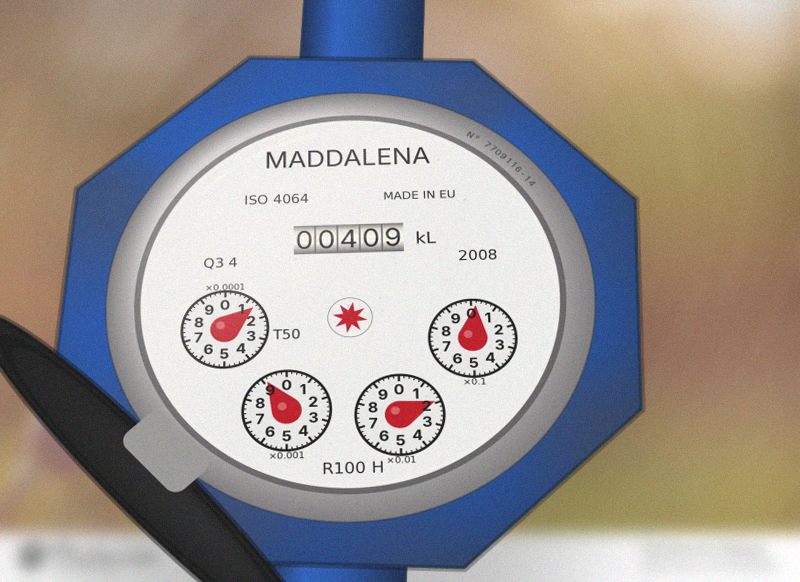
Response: 409.0191kL
